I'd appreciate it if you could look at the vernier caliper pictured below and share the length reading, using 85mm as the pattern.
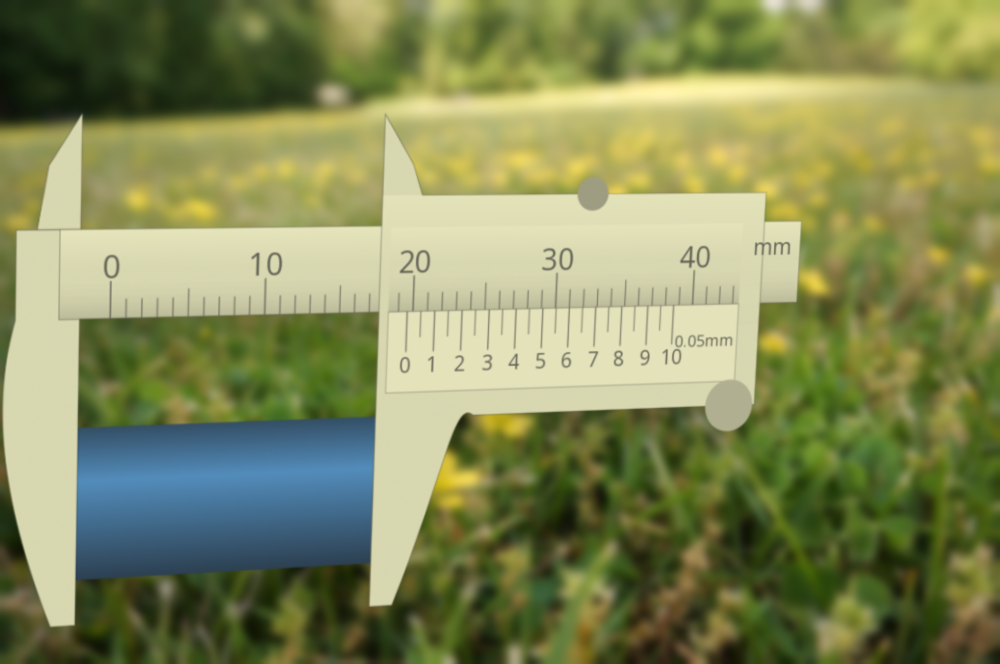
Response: 19.6mm
